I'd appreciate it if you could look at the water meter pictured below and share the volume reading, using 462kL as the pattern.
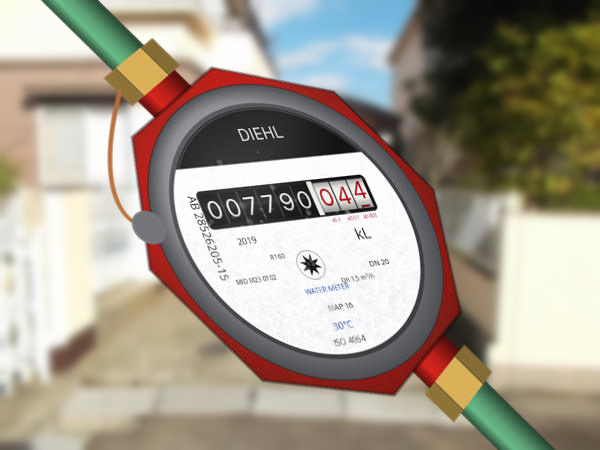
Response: 7790.044kL
